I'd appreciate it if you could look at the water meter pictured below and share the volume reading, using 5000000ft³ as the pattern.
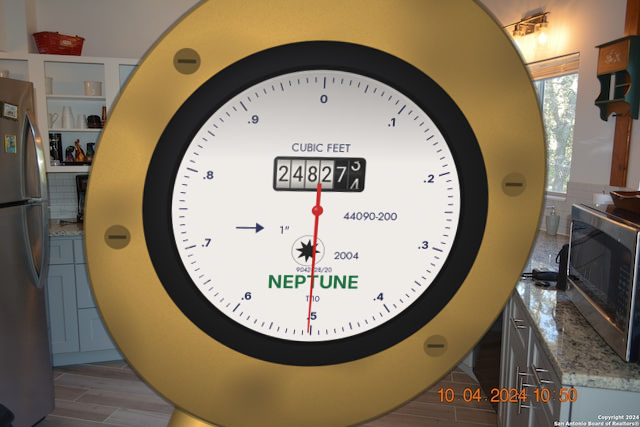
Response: 248273.50ft³
